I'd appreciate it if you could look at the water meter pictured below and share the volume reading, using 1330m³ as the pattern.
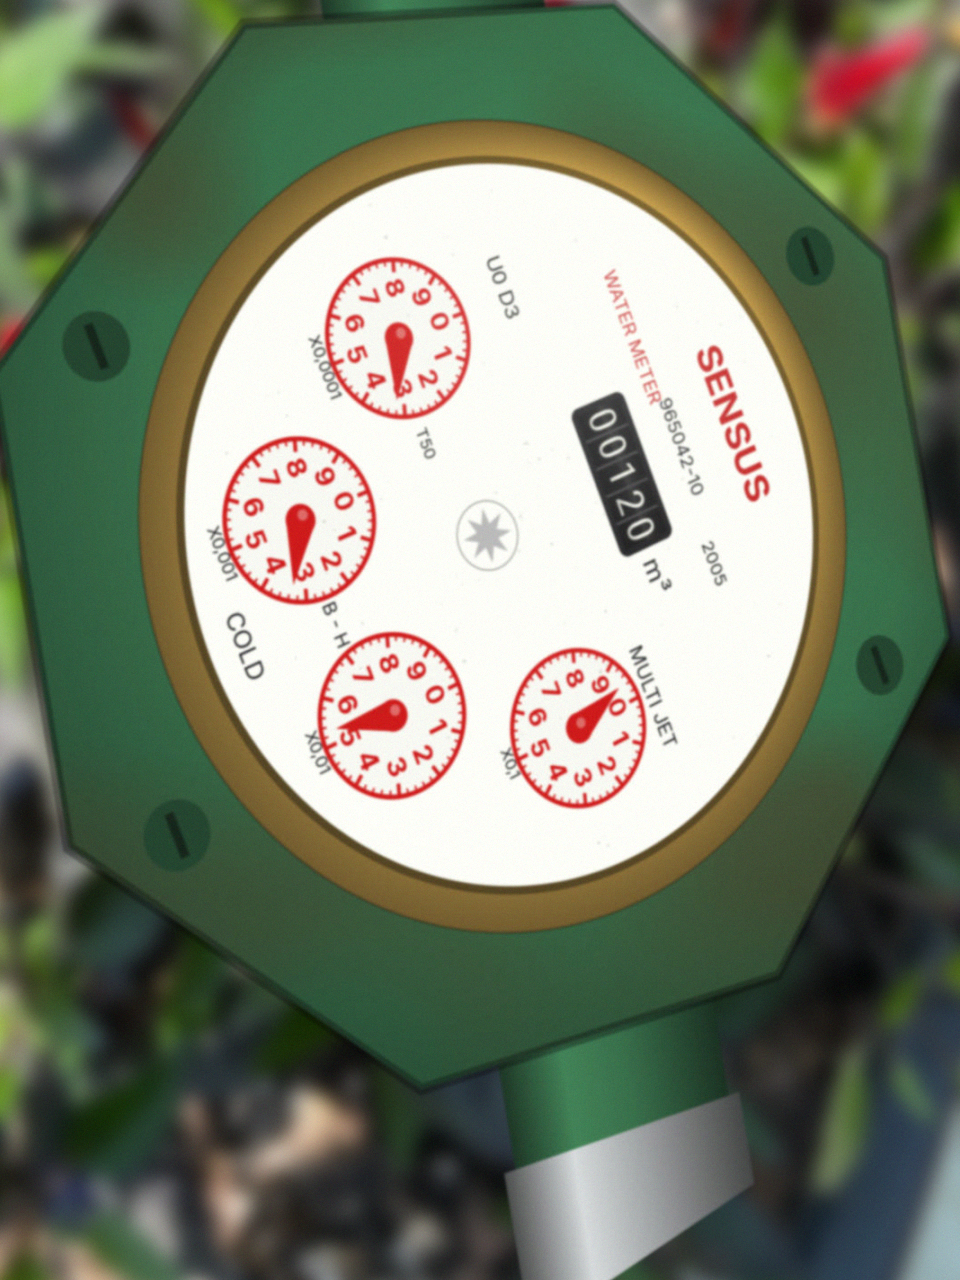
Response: 119.9533m³
